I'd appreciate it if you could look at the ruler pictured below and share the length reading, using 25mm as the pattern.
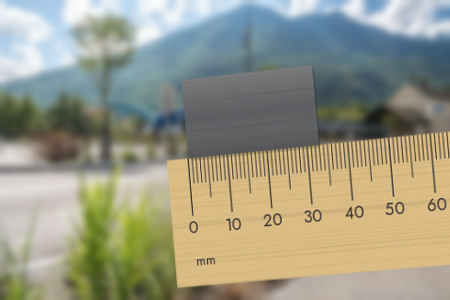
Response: 33mm
